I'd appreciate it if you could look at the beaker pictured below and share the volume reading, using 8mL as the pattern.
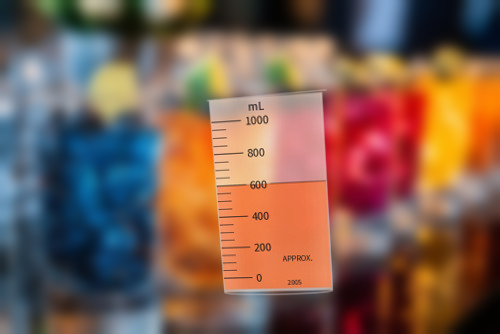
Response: 600mL
